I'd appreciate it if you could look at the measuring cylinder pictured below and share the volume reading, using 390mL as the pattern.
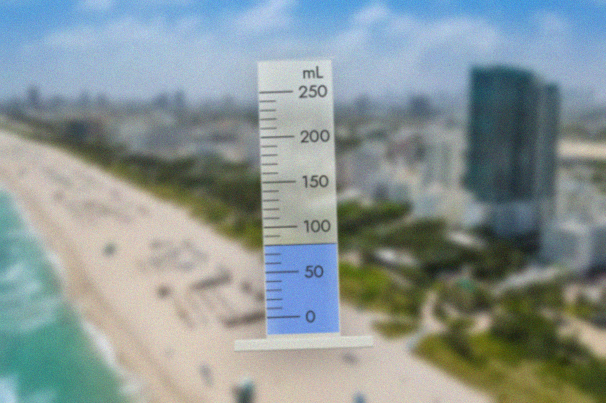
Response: 80mL
